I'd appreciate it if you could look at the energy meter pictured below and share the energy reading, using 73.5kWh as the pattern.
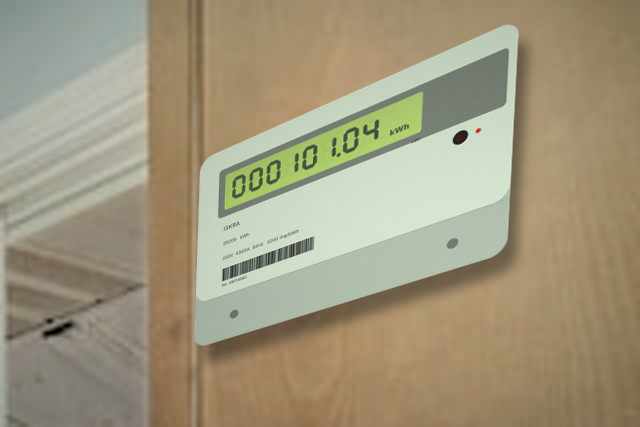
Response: 101.04kWh
